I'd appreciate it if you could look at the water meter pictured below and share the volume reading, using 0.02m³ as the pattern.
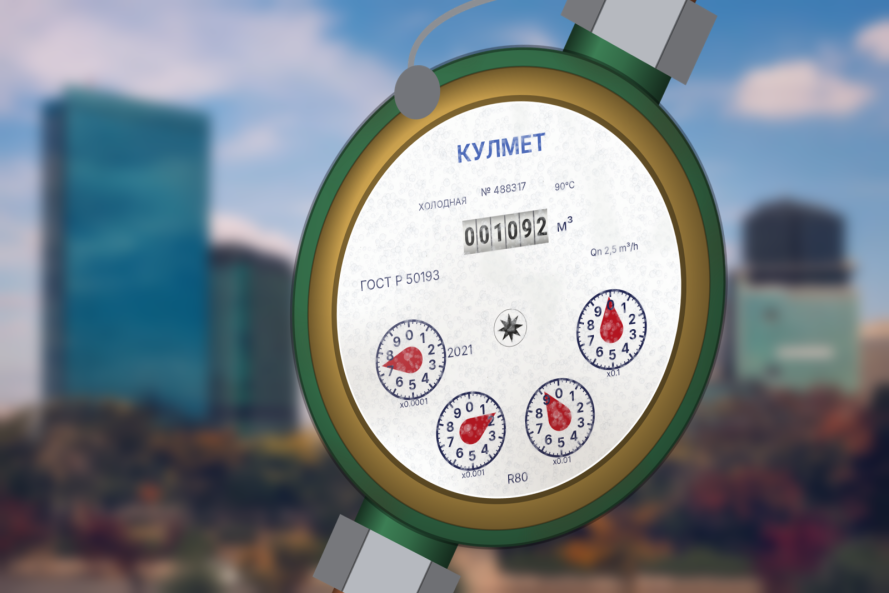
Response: 1091.9917m³
